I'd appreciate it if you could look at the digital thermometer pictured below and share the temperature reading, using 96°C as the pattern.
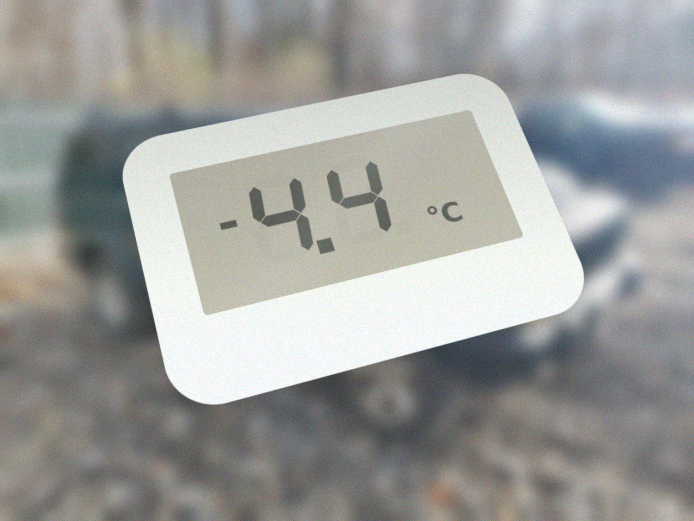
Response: -4.4°C
